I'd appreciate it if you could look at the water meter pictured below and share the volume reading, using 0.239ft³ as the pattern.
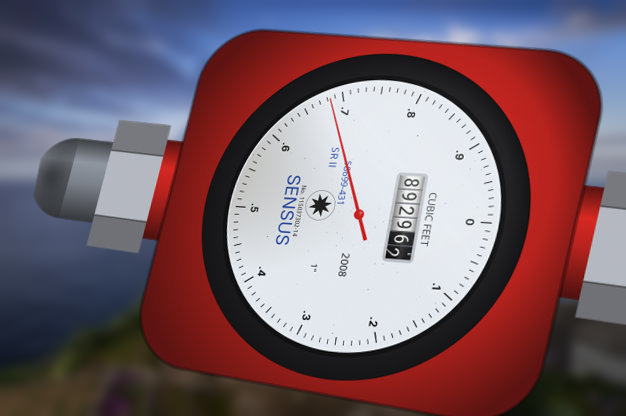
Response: 892961.68ft³
